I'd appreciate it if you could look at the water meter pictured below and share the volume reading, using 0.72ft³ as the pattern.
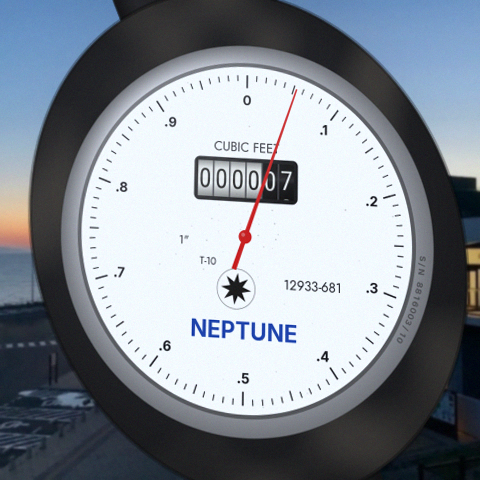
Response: 7.05ft³
